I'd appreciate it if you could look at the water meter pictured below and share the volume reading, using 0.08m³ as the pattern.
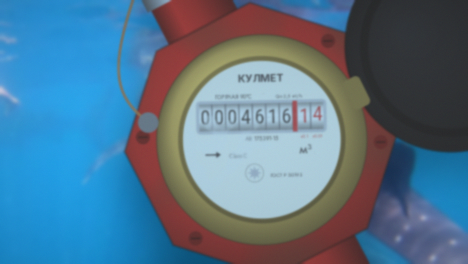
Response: 4616.14m³
